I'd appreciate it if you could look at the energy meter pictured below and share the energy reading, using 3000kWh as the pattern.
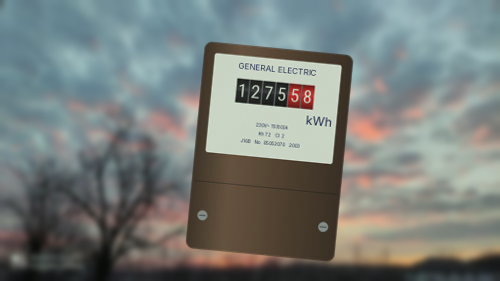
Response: 1275.58kWh
